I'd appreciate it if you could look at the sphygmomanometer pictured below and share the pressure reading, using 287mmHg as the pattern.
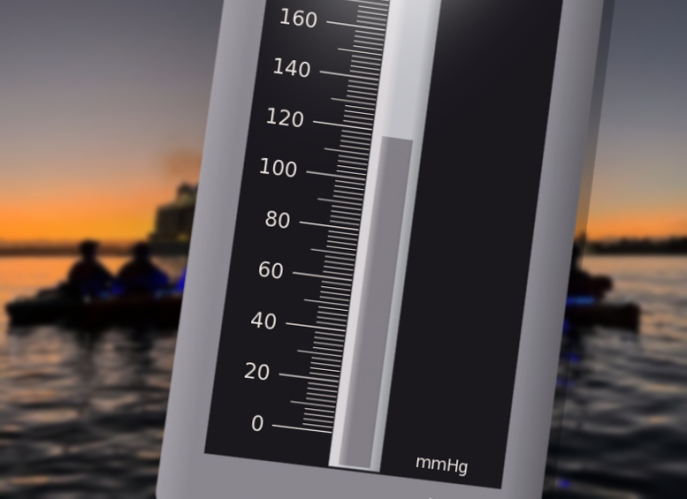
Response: 118mmHg
